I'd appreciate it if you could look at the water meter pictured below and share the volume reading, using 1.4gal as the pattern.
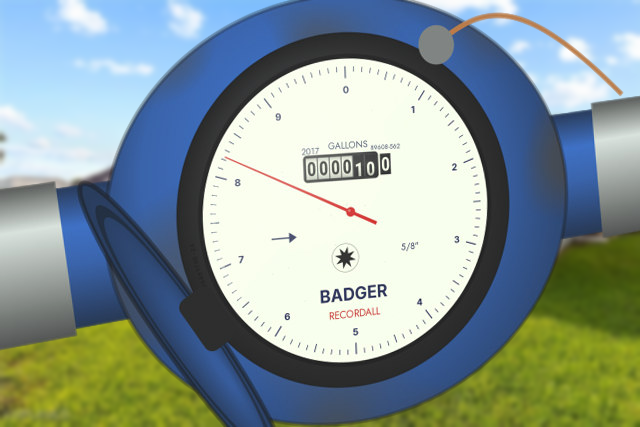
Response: 98.2gal
